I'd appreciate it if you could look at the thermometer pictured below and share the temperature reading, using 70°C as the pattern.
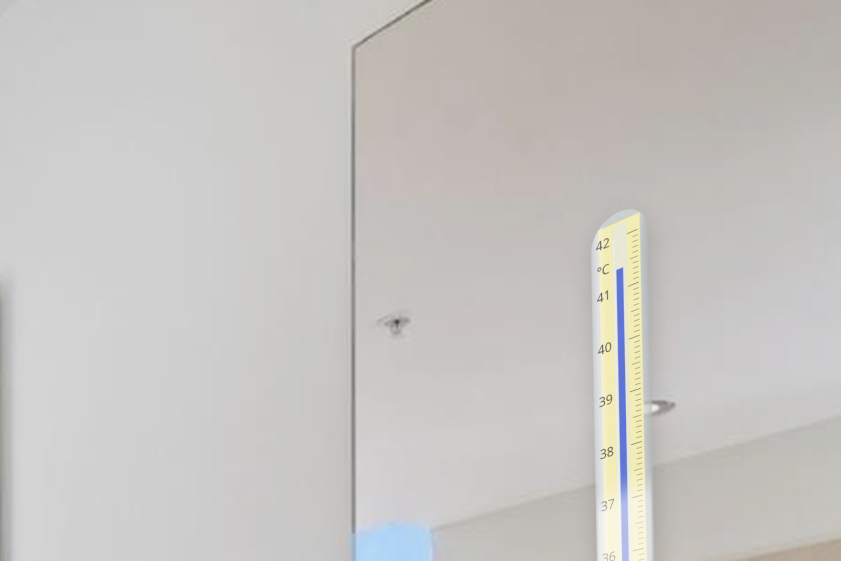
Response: 41.4°C
